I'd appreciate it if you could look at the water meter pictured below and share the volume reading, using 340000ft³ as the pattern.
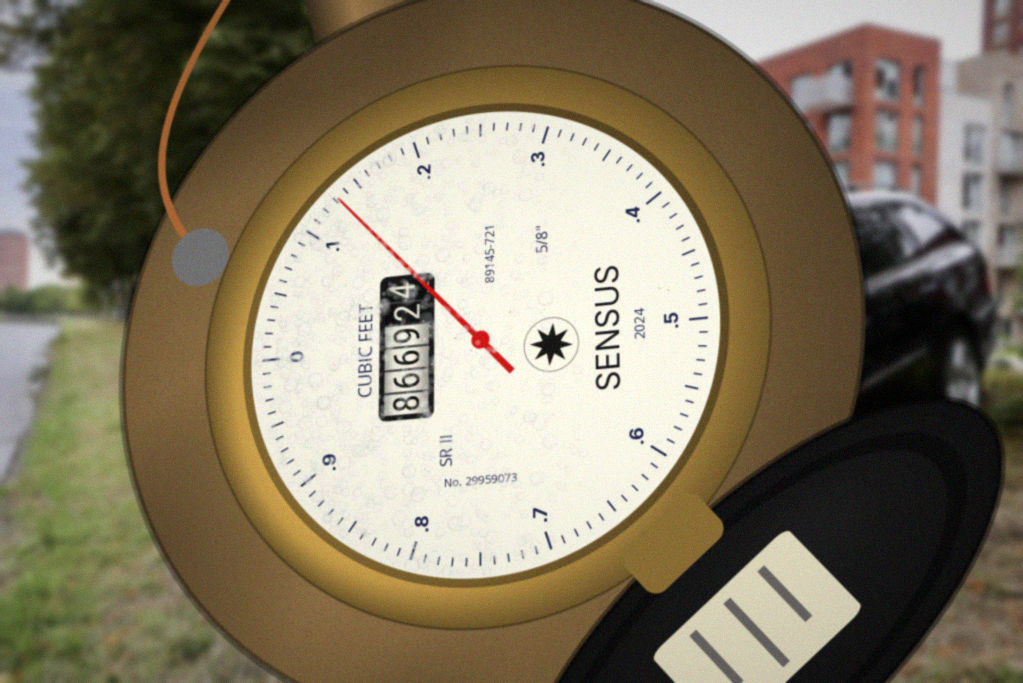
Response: 866924.13ft³
